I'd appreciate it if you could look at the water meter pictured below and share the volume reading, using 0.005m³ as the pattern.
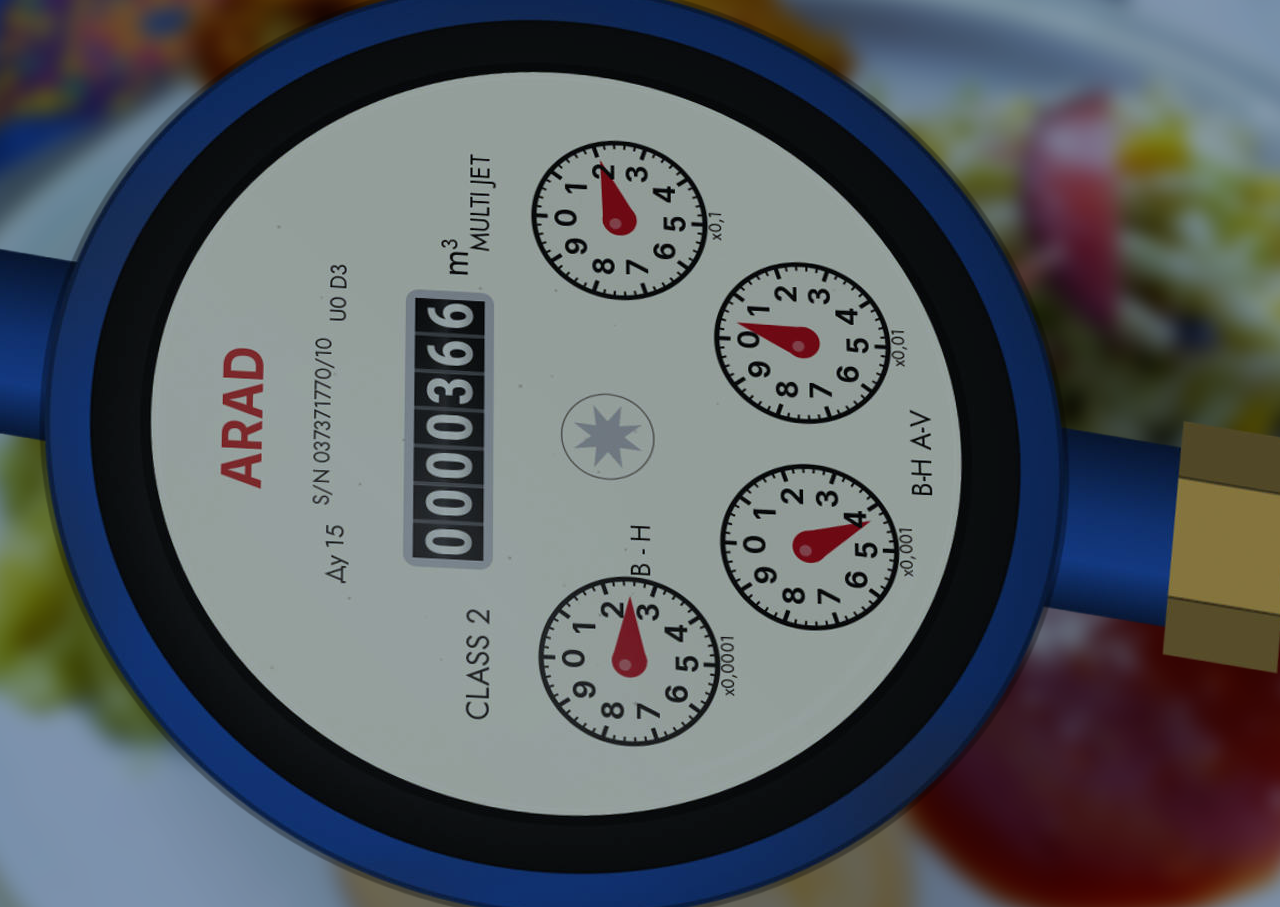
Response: 366.2042m³
